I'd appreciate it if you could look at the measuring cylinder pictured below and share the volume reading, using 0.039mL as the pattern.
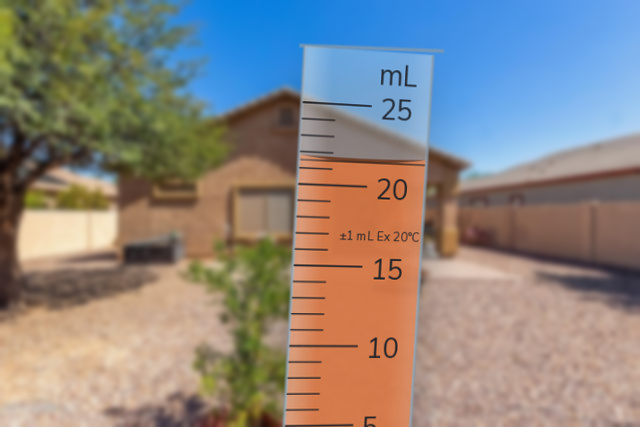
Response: 21.5mL
